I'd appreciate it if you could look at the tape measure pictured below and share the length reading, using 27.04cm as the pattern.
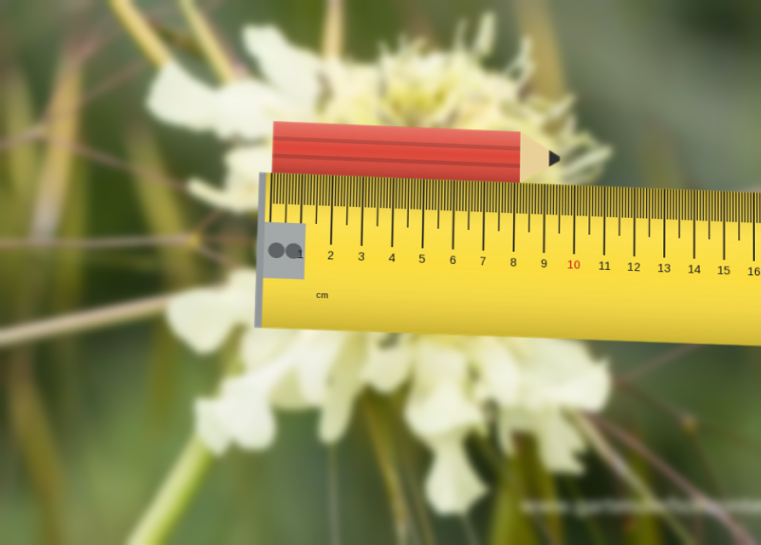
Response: 9.5cm
